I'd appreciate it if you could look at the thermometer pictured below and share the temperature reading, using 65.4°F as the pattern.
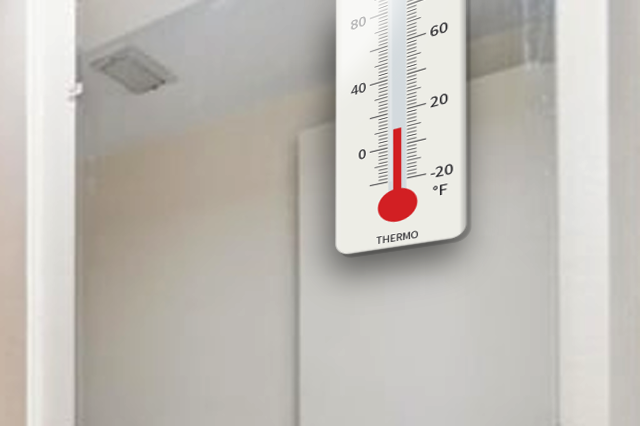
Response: 10°F
